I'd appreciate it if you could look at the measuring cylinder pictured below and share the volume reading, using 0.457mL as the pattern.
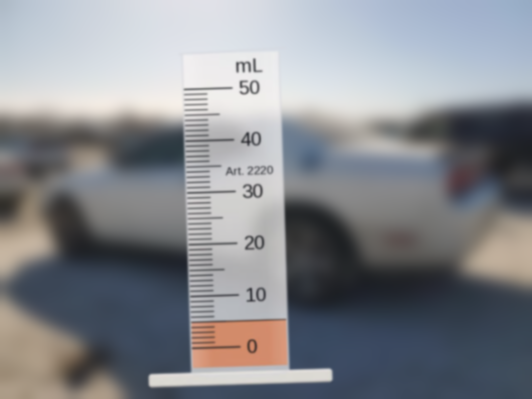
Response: 5mL
